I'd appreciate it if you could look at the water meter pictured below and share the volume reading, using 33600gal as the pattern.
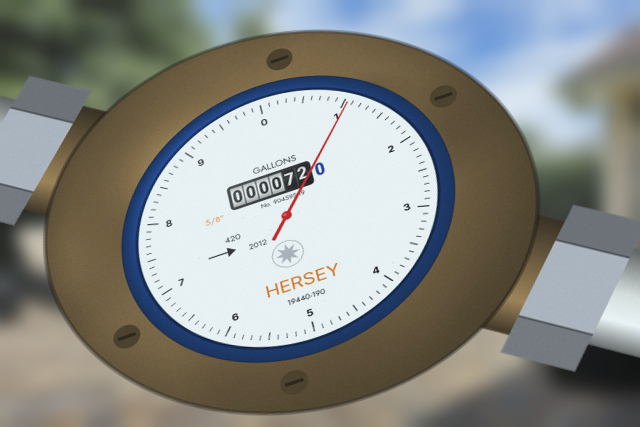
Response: 721.0gal
